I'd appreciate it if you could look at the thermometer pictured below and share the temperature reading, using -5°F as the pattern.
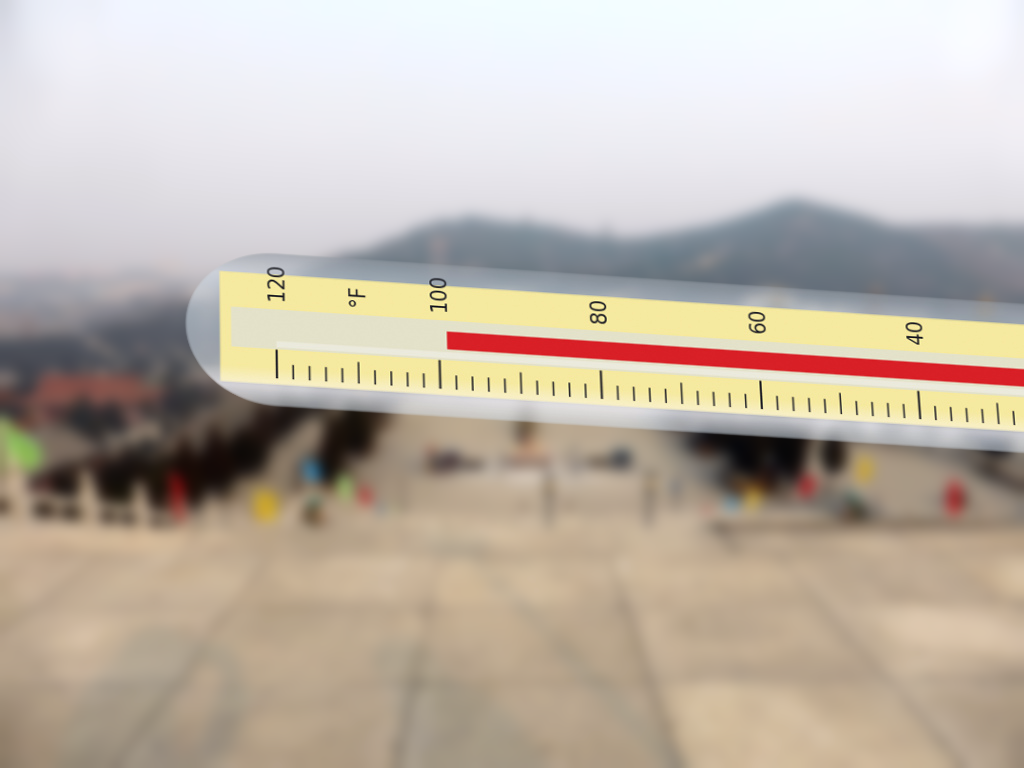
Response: 99°F
